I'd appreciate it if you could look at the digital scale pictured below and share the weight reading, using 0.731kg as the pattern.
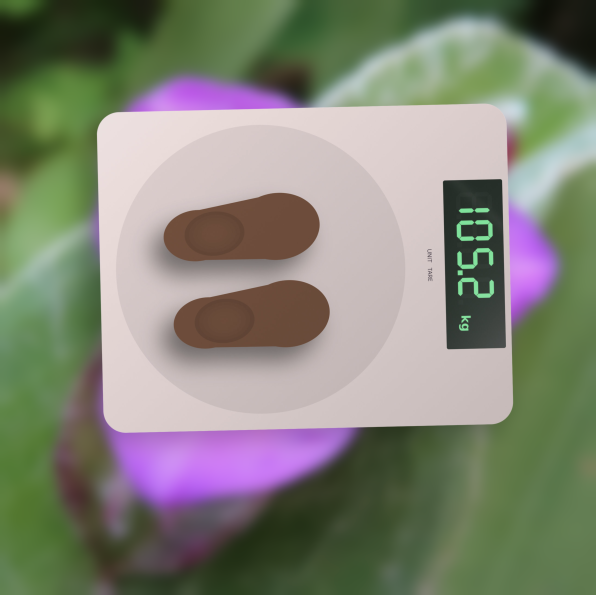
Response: 105.2kg
